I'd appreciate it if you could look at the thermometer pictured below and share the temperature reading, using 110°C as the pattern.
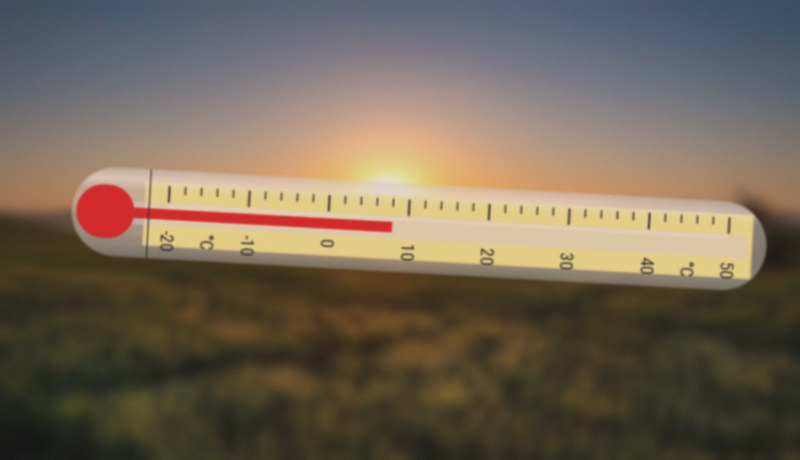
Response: 8°C
